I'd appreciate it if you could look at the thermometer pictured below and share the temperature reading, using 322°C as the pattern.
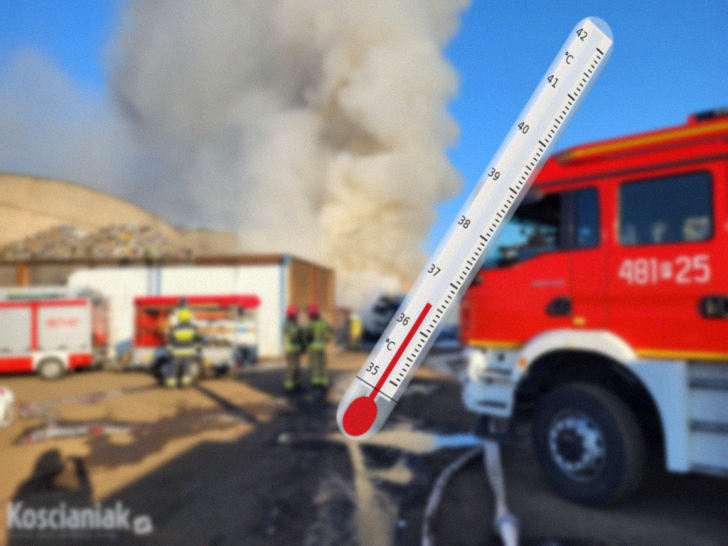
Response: 36.5°C
